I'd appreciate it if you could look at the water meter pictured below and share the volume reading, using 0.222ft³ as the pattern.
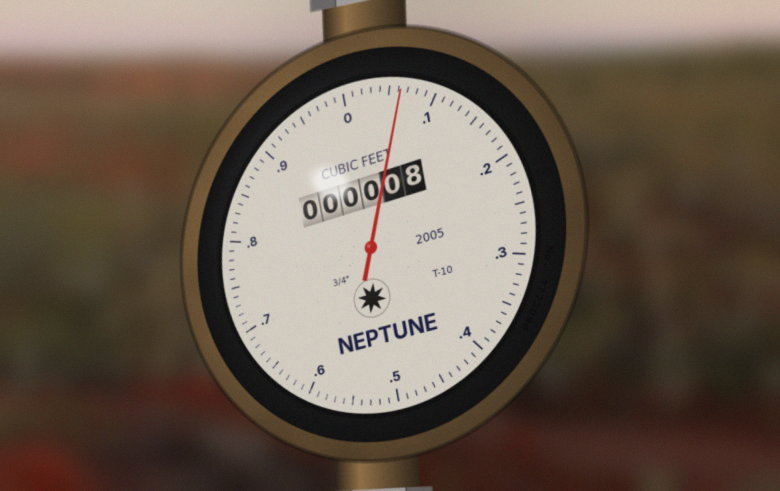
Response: 8.06ft³
